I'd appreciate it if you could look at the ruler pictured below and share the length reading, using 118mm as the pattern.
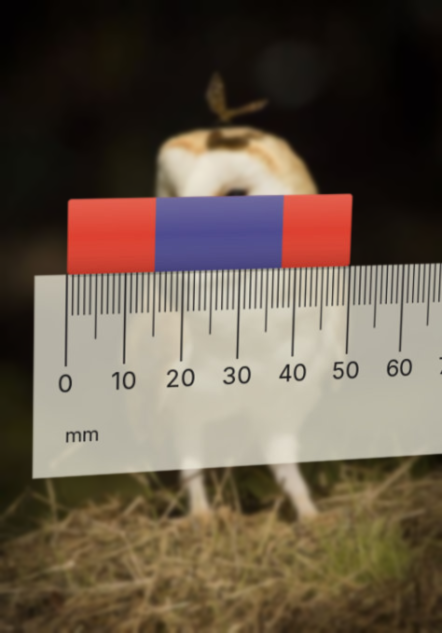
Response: 50mm
